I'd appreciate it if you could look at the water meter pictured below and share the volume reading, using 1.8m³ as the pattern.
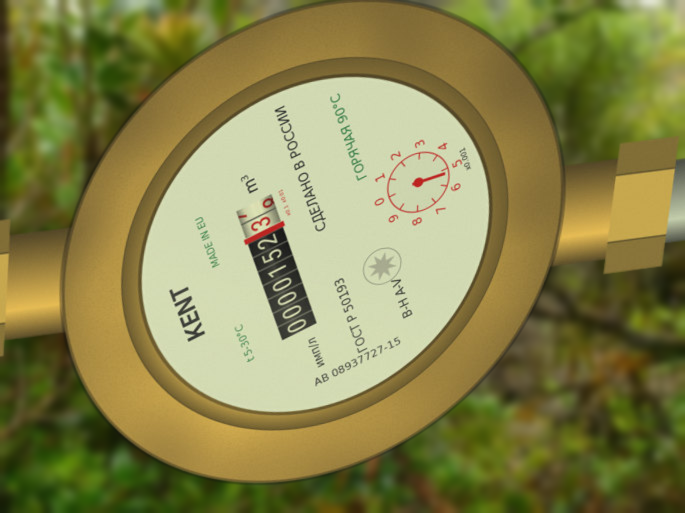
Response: 152.375m³
